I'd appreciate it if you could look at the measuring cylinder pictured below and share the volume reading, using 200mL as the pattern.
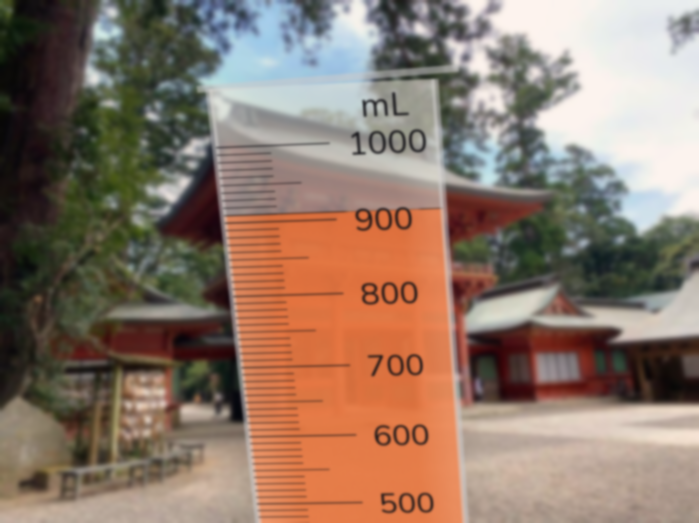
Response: 910mL
